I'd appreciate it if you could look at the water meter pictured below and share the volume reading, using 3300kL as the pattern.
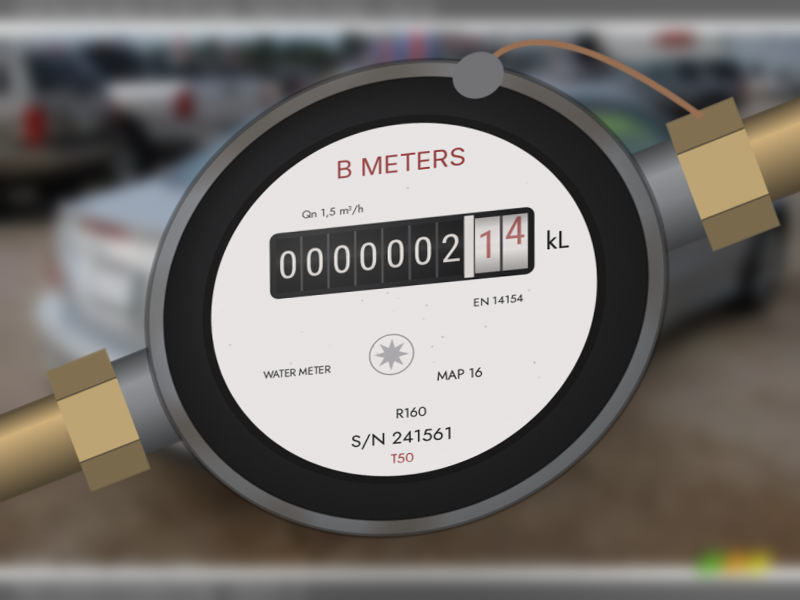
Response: 2.14kL
